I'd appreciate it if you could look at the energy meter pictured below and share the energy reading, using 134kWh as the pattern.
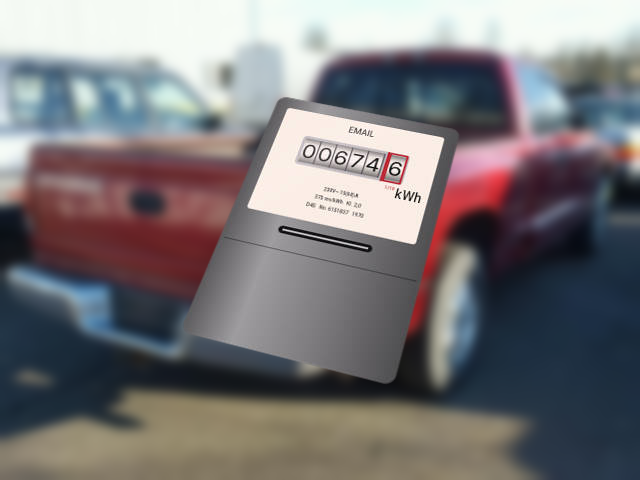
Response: 674.6kWh
